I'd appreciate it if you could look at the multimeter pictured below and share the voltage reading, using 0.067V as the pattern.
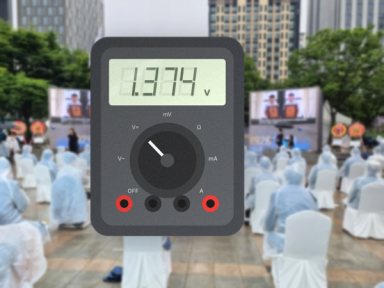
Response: 1.374V
